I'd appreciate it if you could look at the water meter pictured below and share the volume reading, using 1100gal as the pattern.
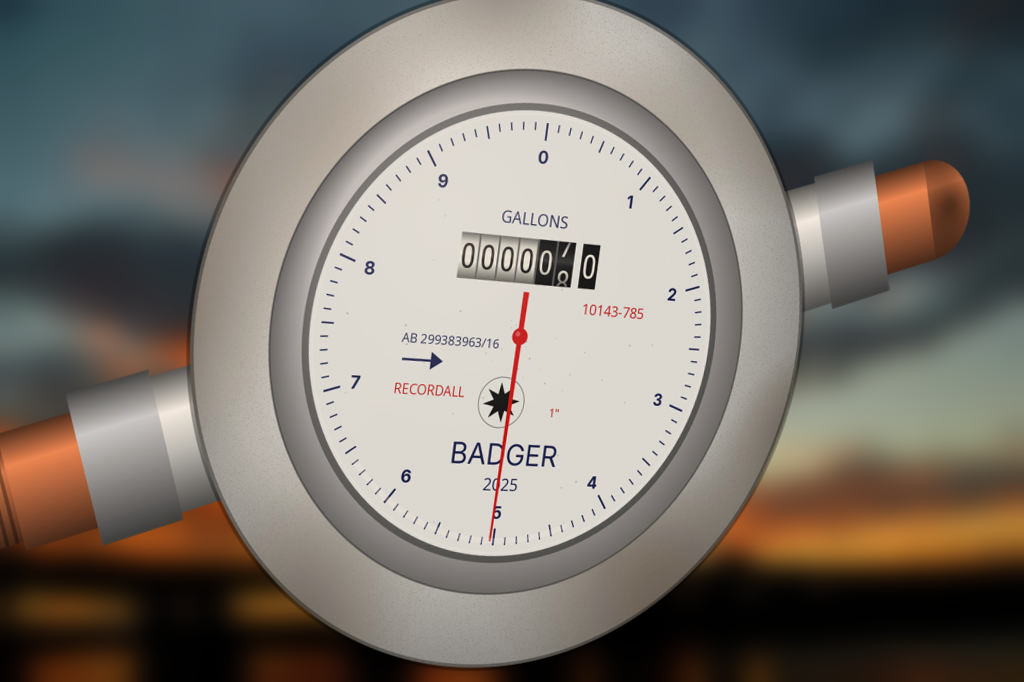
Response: 75.0gal
